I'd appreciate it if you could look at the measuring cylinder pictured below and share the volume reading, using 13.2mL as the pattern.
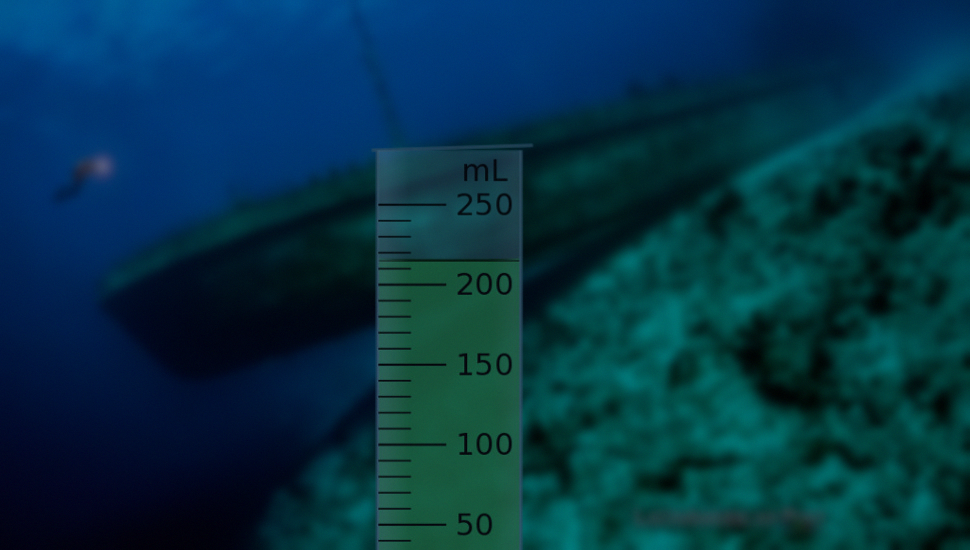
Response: 215mL
